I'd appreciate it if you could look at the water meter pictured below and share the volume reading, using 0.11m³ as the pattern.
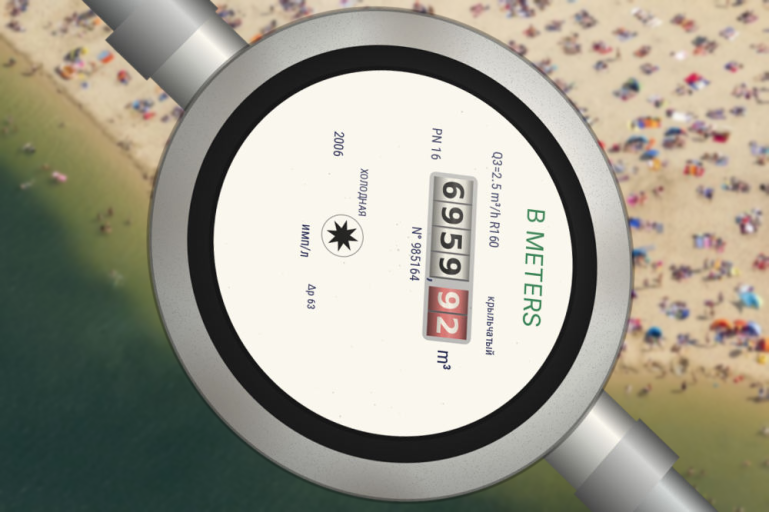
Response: 6959.92m³
